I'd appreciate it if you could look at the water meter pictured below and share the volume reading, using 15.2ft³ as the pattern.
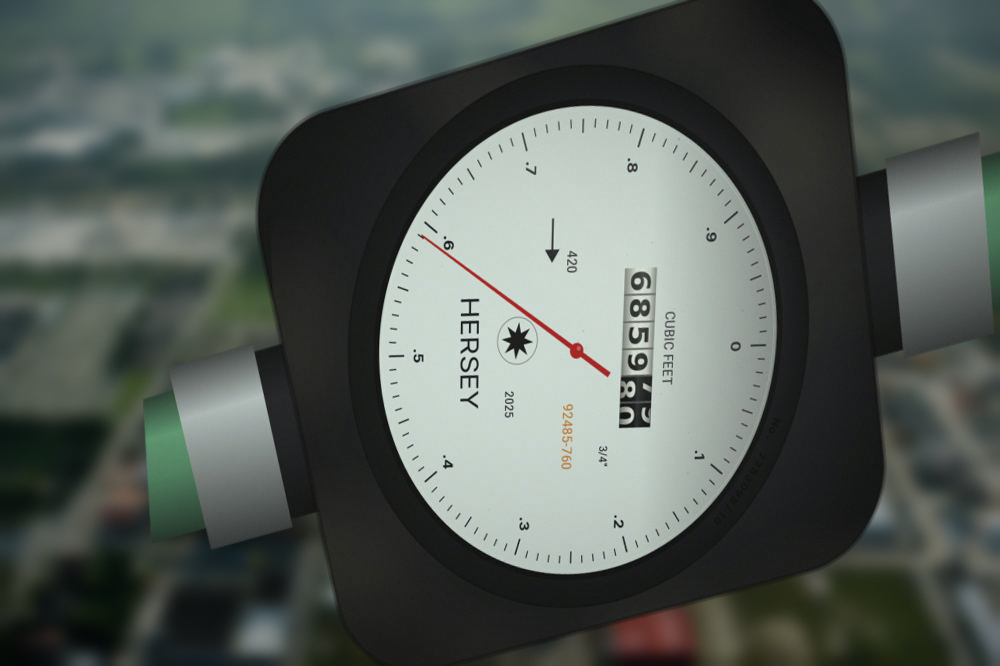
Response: 685979.59ft³
